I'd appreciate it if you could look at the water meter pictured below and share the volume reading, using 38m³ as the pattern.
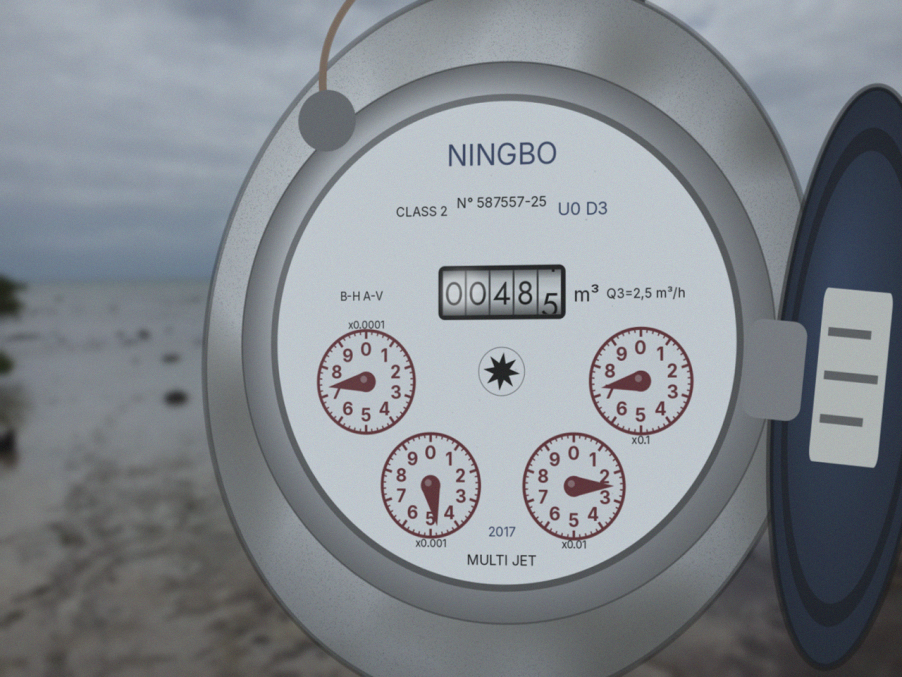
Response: 484.7247m³
